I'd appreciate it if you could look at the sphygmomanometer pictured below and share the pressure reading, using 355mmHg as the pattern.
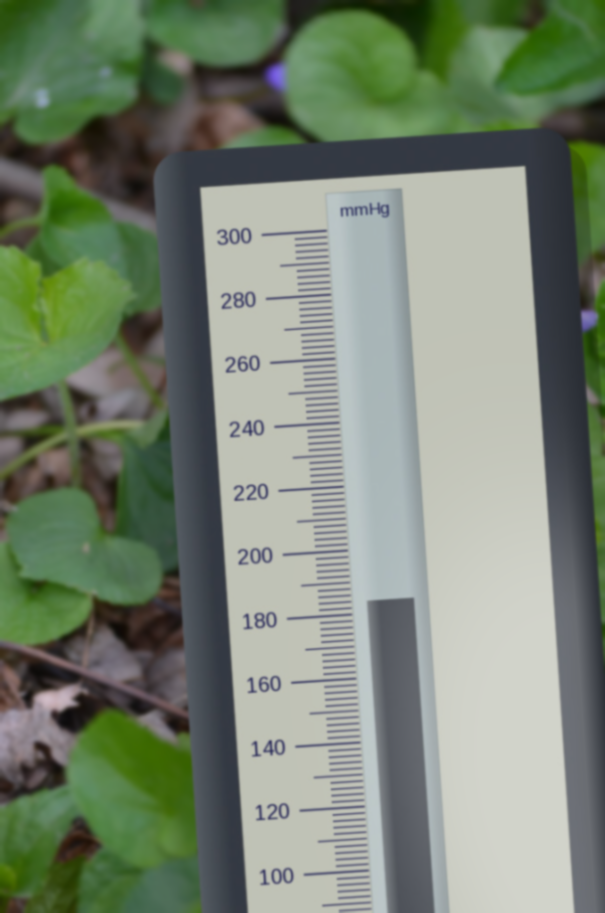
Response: 184mmHg
